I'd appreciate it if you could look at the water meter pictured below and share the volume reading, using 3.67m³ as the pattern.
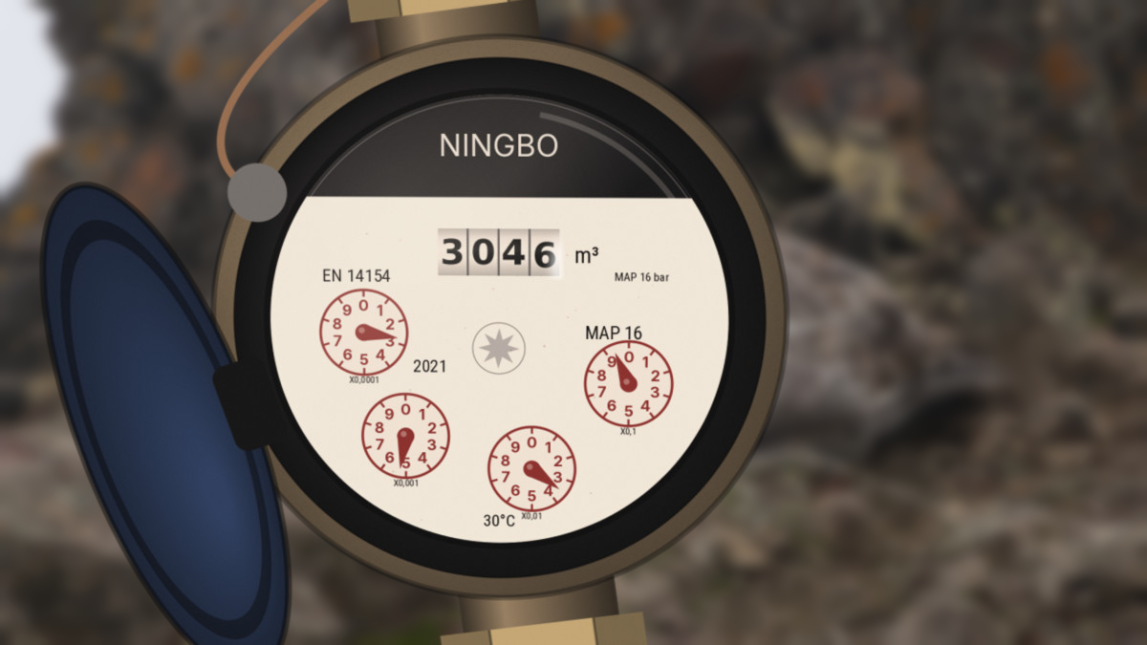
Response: 3045.9352m³
